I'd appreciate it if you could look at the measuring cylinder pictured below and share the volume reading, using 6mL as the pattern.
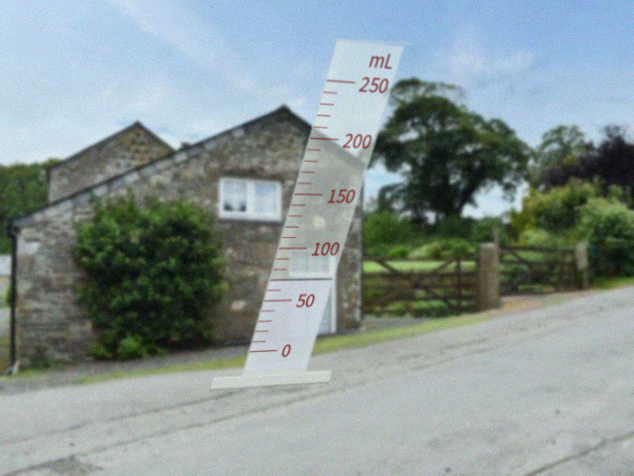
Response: 70mL
